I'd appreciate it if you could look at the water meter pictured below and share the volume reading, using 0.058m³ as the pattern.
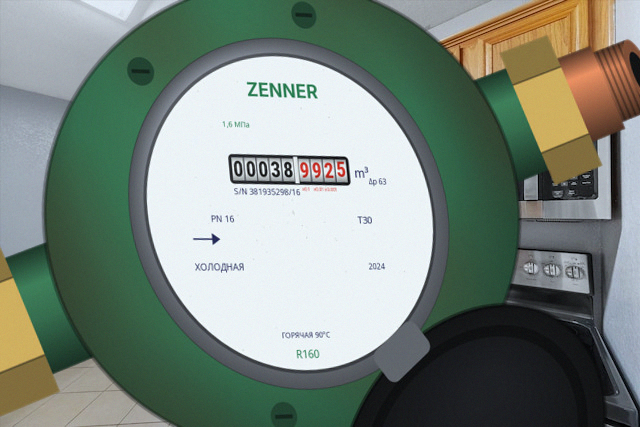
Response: 38.9925m³
